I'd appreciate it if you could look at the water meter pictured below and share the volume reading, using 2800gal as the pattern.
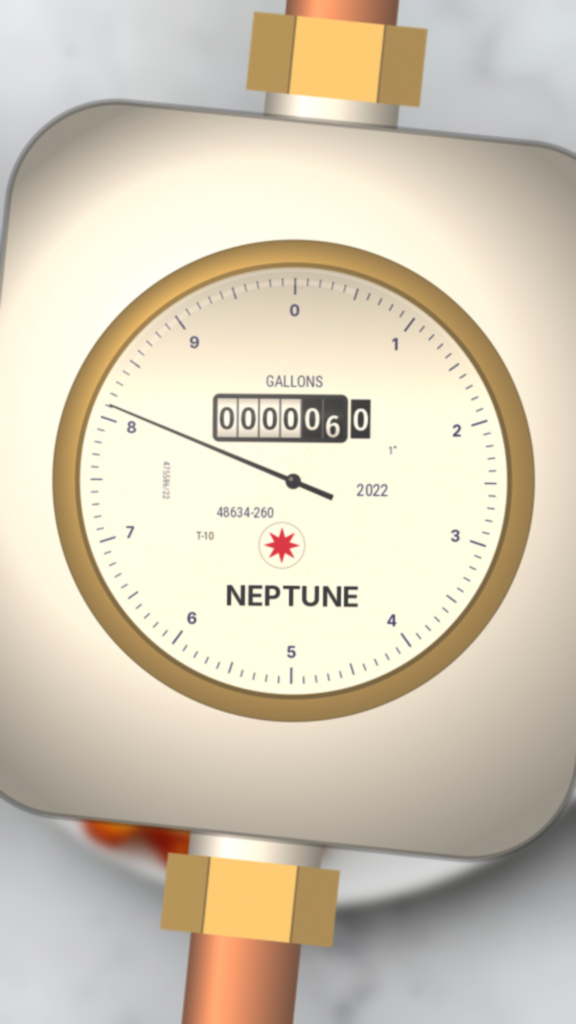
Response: 58.1gal
